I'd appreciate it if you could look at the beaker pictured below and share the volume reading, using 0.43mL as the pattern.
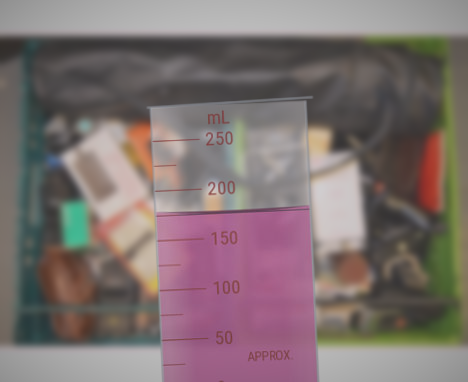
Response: 175mL
